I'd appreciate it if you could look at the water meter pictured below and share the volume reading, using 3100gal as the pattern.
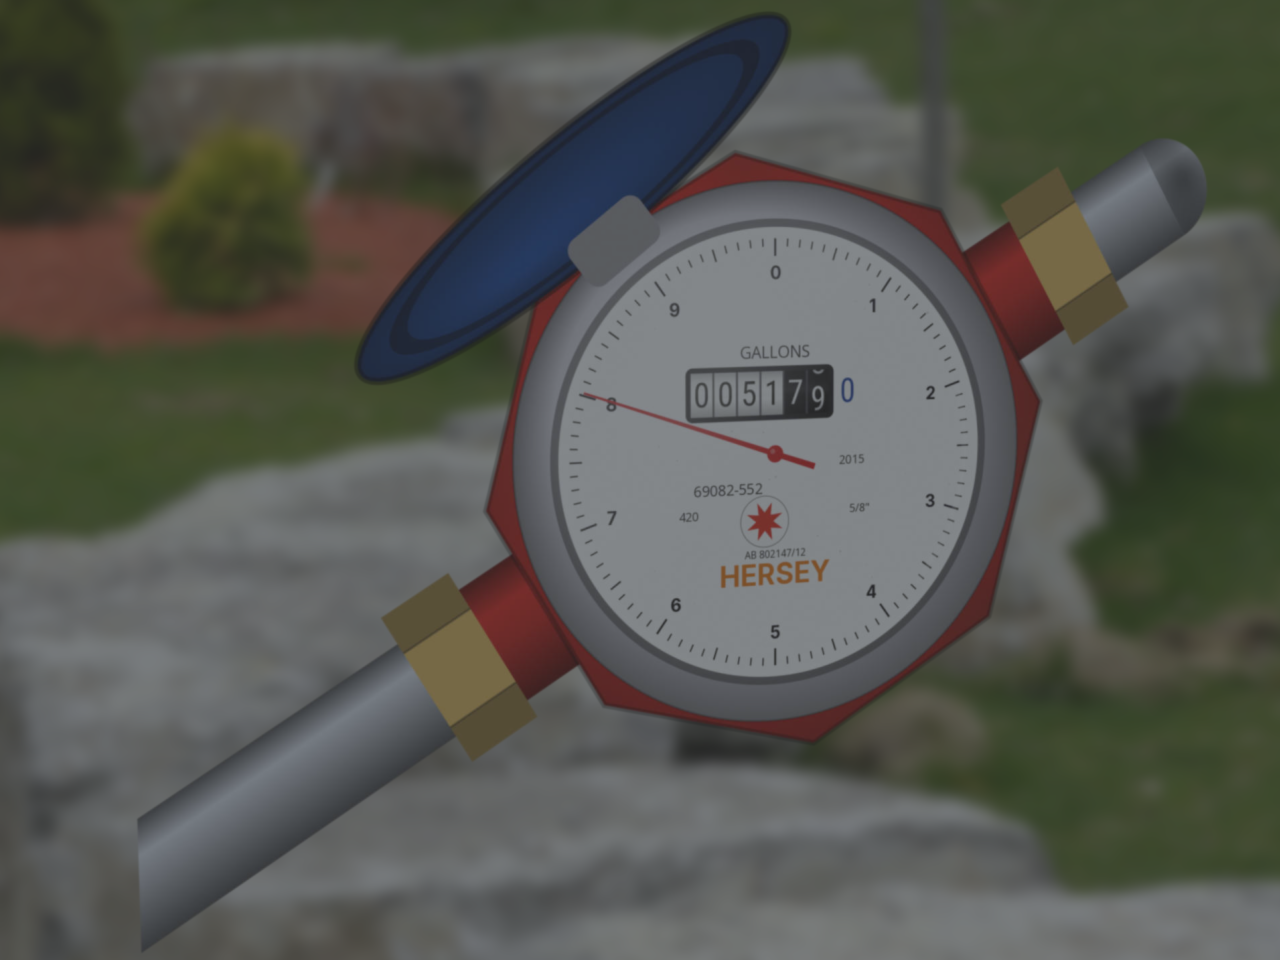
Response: 51788.0gal
